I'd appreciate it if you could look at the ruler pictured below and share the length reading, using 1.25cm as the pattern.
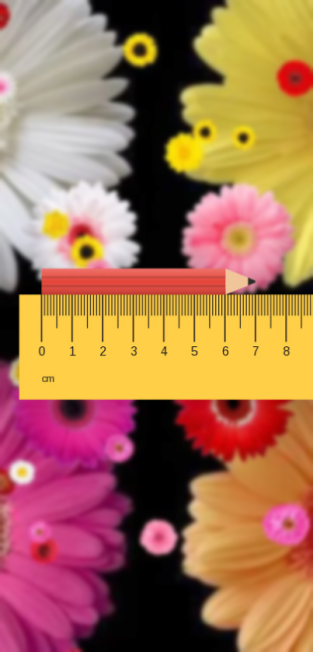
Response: 7cm
